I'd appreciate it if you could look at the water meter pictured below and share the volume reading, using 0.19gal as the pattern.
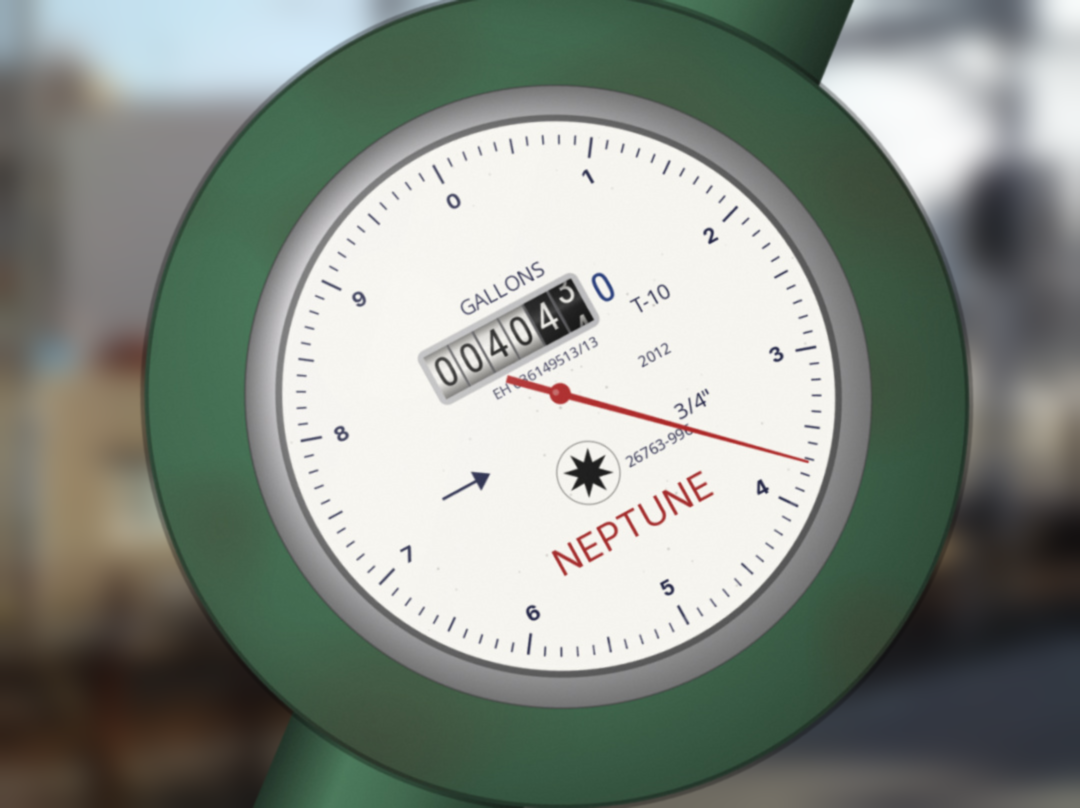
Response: 40433.7gal
